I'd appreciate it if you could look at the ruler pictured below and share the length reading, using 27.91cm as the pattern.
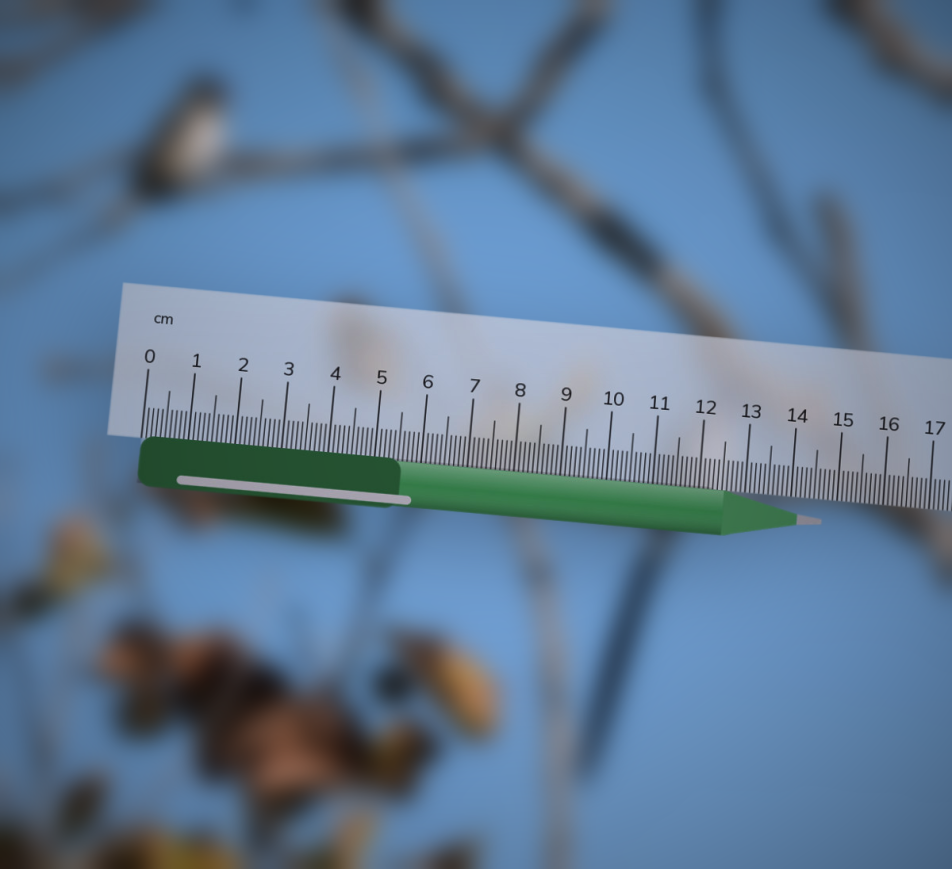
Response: 14.7cm
